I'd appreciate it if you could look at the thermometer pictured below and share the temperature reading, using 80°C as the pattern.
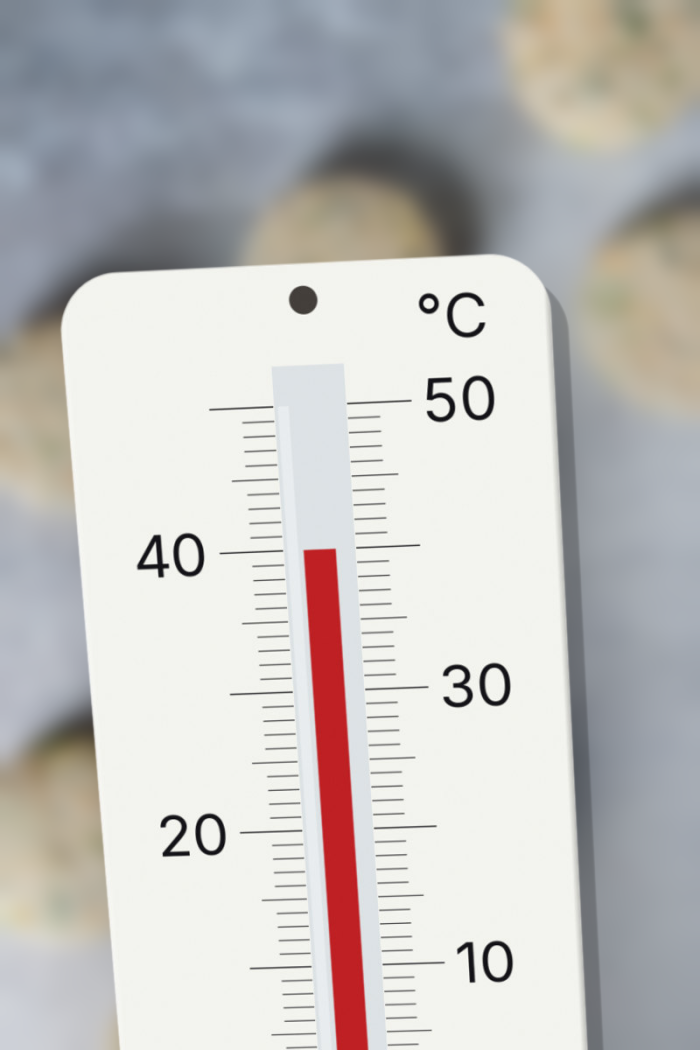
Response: 40°C
